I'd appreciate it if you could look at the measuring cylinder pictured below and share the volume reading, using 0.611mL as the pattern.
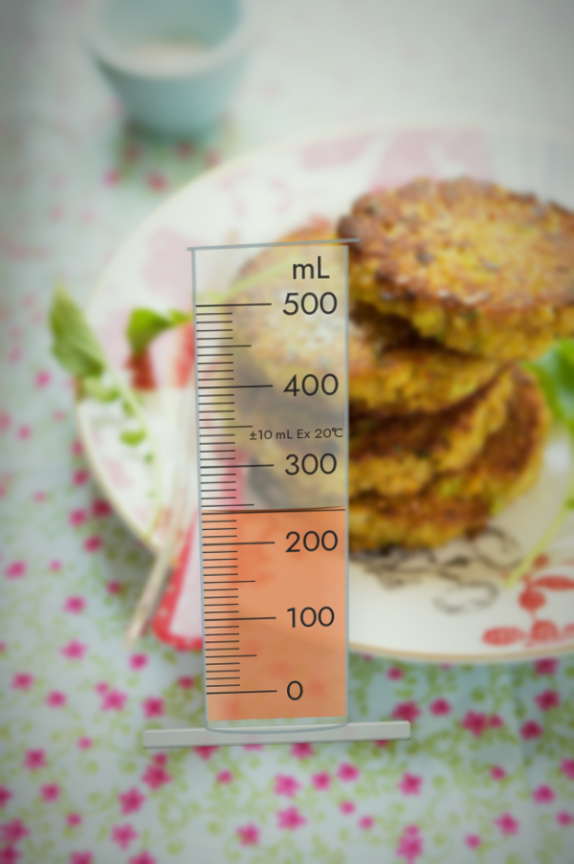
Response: 240mL
